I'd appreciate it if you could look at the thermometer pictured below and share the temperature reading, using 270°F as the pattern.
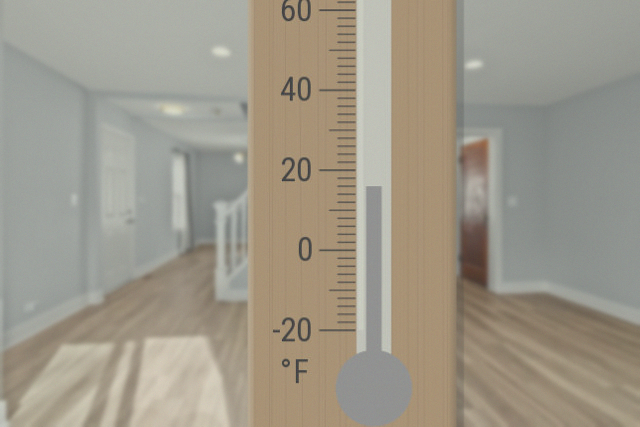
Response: 16°F
